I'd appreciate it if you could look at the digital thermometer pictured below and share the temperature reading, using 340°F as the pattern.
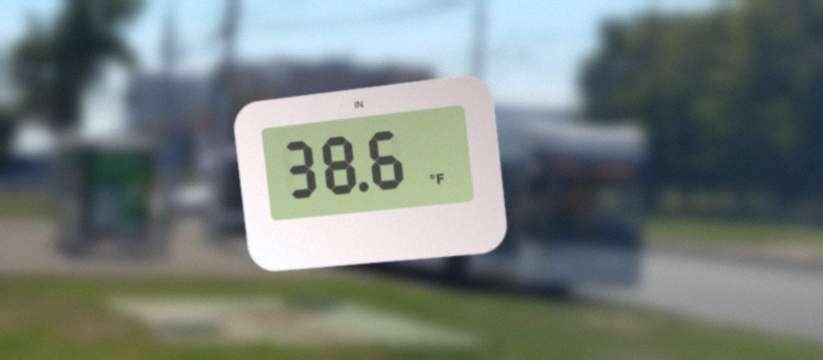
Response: 38.6°F
